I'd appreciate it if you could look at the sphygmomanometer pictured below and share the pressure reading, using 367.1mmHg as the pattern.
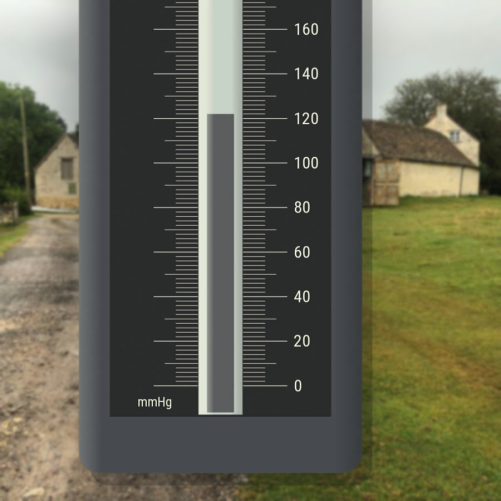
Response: 122mmHg
